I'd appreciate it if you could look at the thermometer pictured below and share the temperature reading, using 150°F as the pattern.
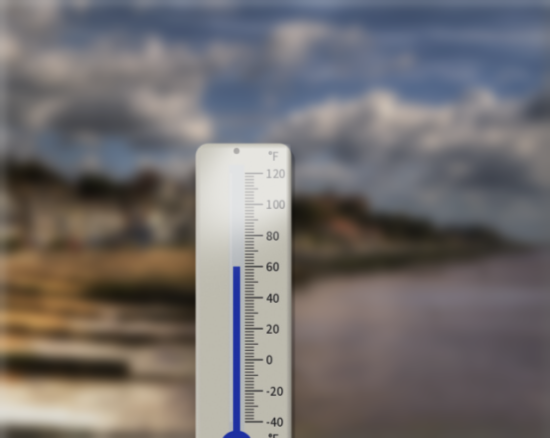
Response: 60°F
